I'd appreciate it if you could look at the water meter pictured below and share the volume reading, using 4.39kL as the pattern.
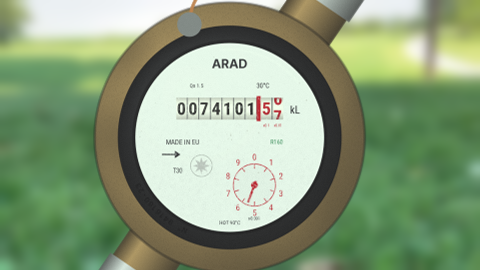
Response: 74101.565kL
